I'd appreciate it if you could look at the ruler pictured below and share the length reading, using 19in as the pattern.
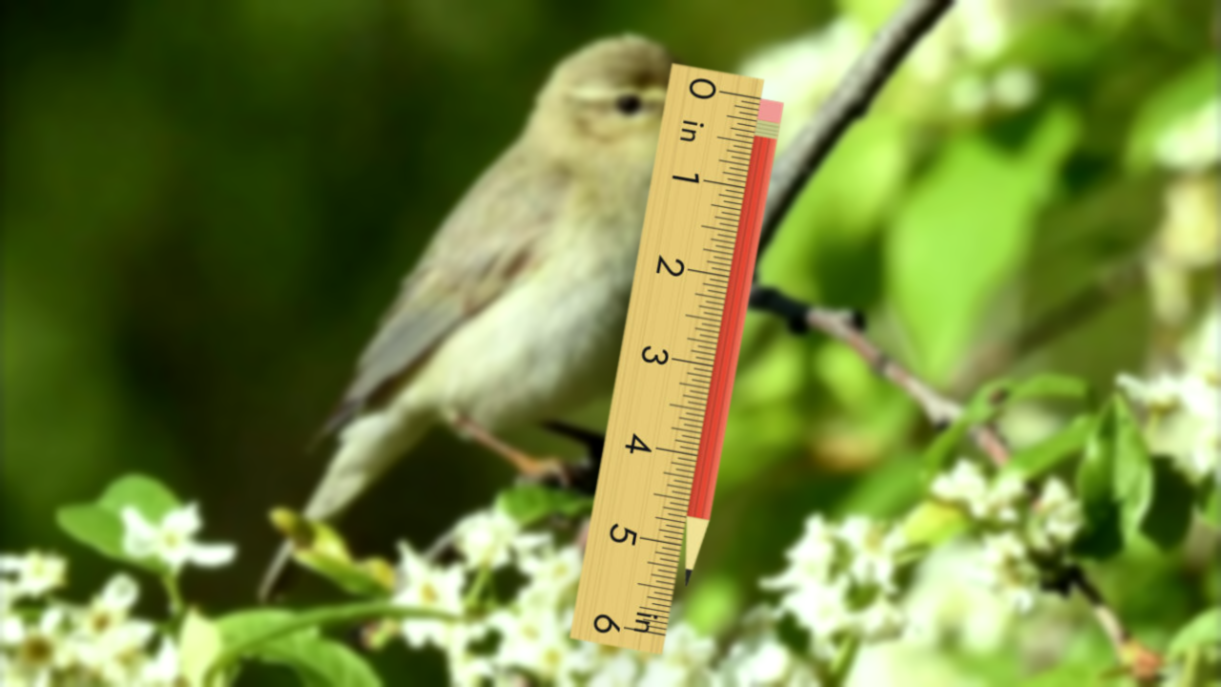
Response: 5.4375in
